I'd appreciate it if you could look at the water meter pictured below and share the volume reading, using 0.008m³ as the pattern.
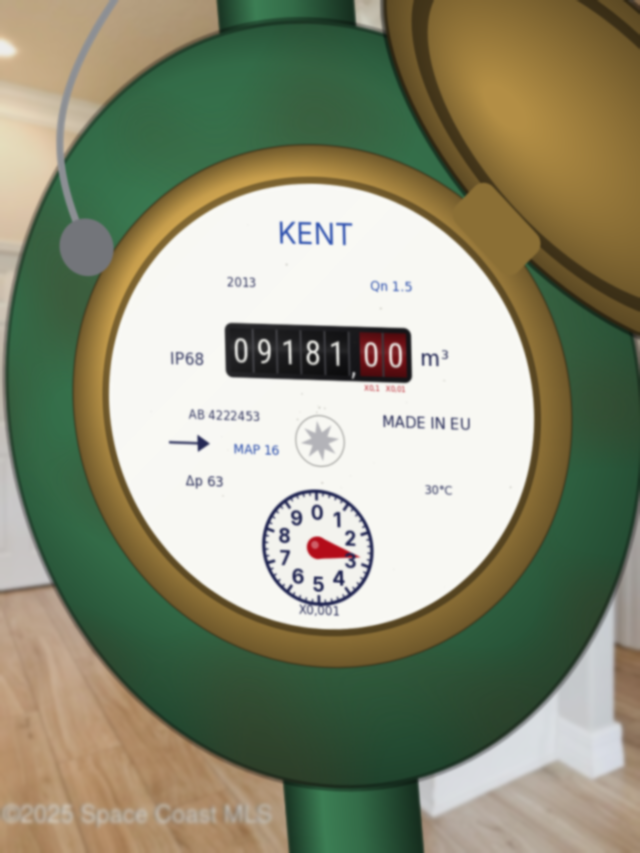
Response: 9181.002m³
